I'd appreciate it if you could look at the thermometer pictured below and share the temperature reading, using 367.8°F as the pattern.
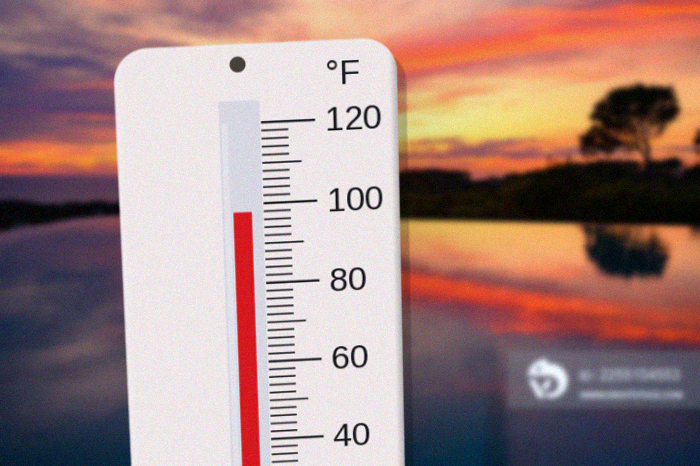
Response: 98°F
